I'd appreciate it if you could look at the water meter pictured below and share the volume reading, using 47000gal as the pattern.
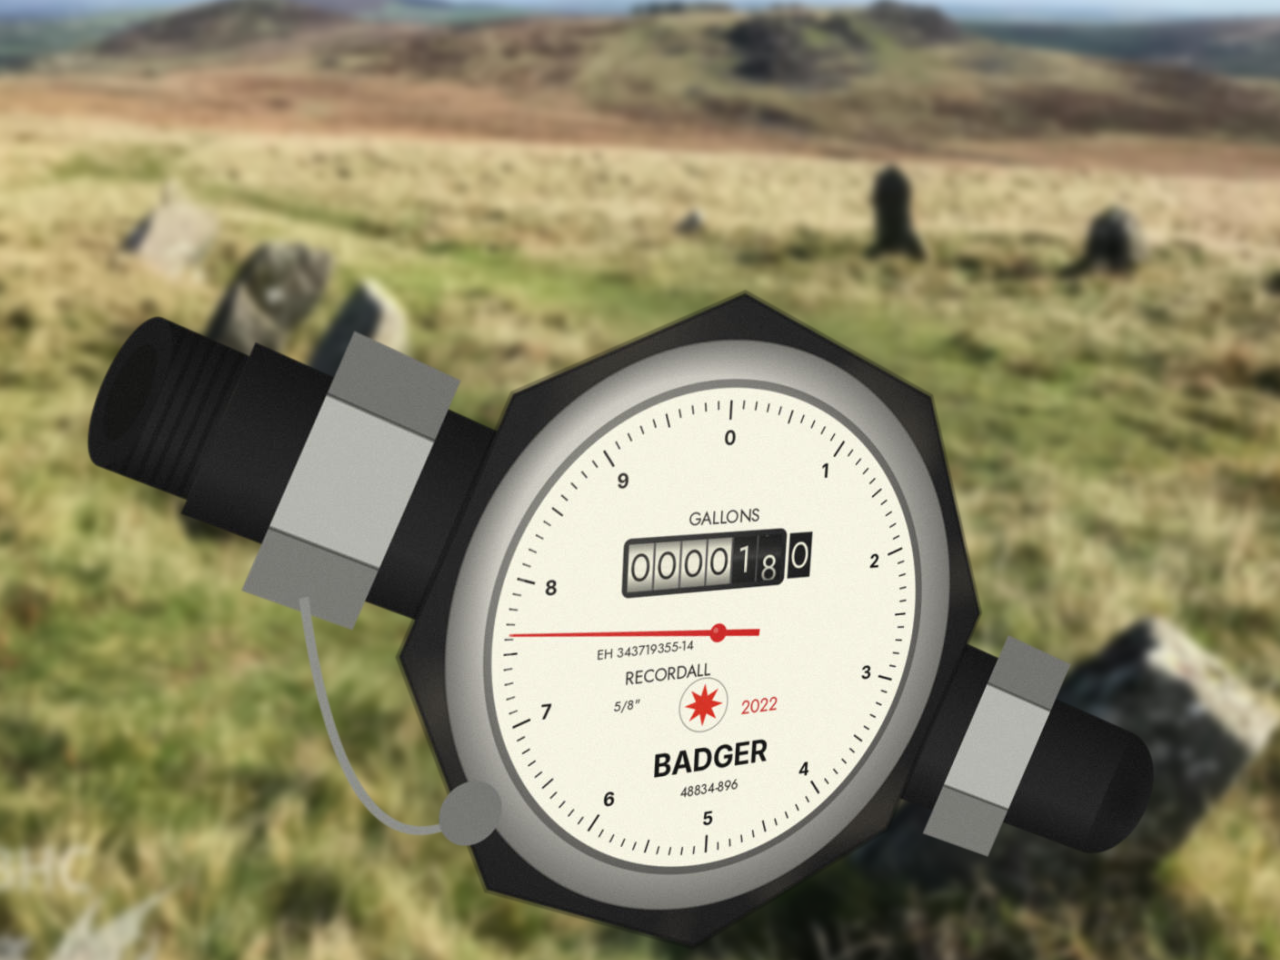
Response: 177.6gal
